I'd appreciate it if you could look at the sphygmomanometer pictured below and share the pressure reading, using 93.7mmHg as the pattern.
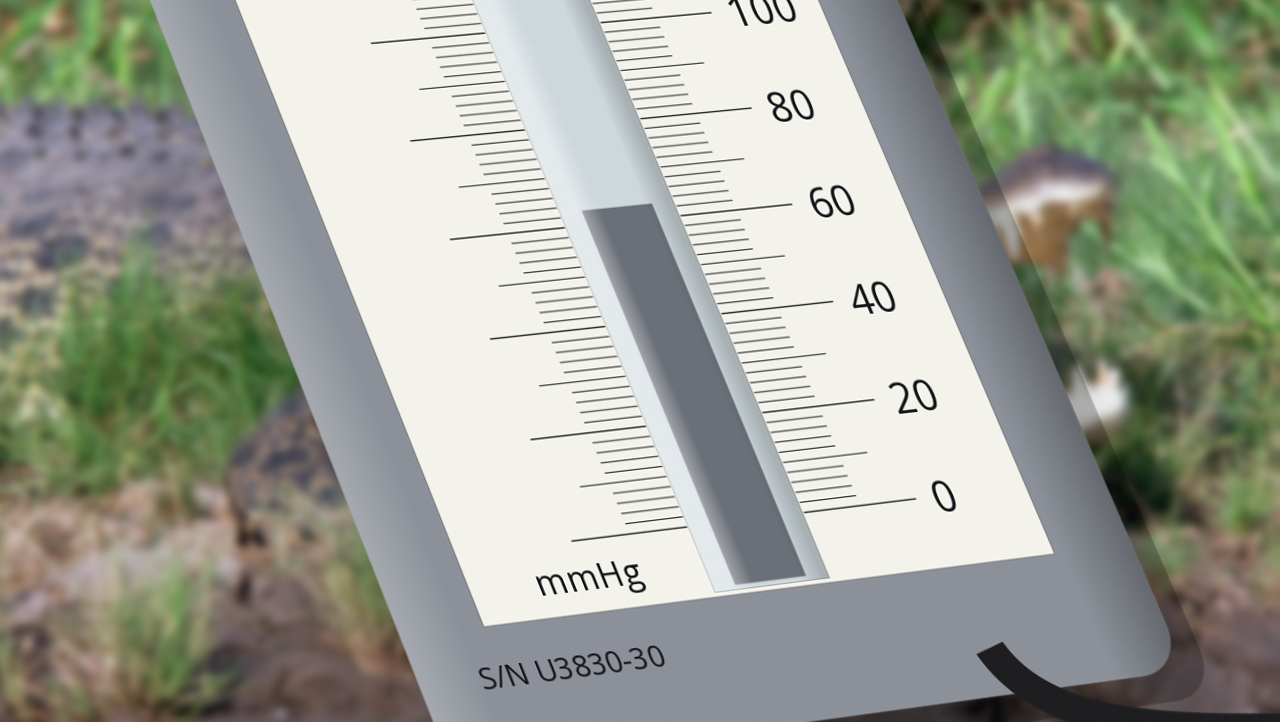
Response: 63mmHg
